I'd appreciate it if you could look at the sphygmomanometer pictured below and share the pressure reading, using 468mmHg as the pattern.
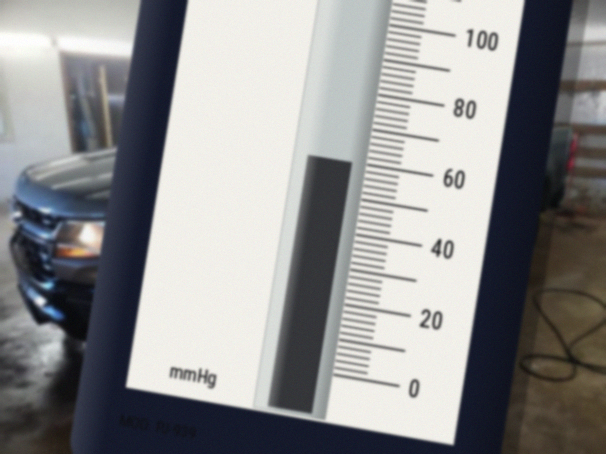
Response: 60mmHg
